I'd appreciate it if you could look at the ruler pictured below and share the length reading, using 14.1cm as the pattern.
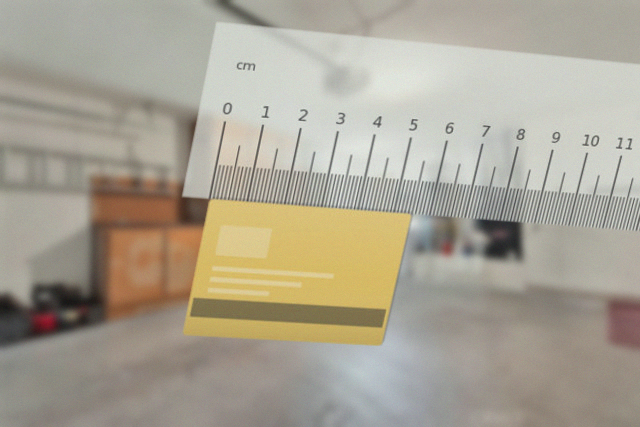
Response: 5.5cm
